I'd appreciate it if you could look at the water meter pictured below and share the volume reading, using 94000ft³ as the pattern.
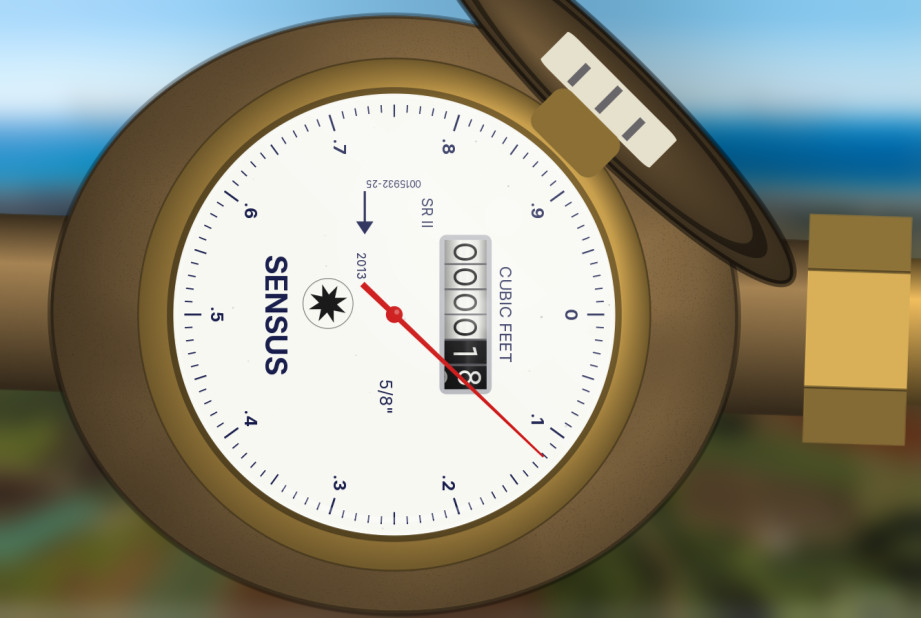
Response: 18.12ft³
